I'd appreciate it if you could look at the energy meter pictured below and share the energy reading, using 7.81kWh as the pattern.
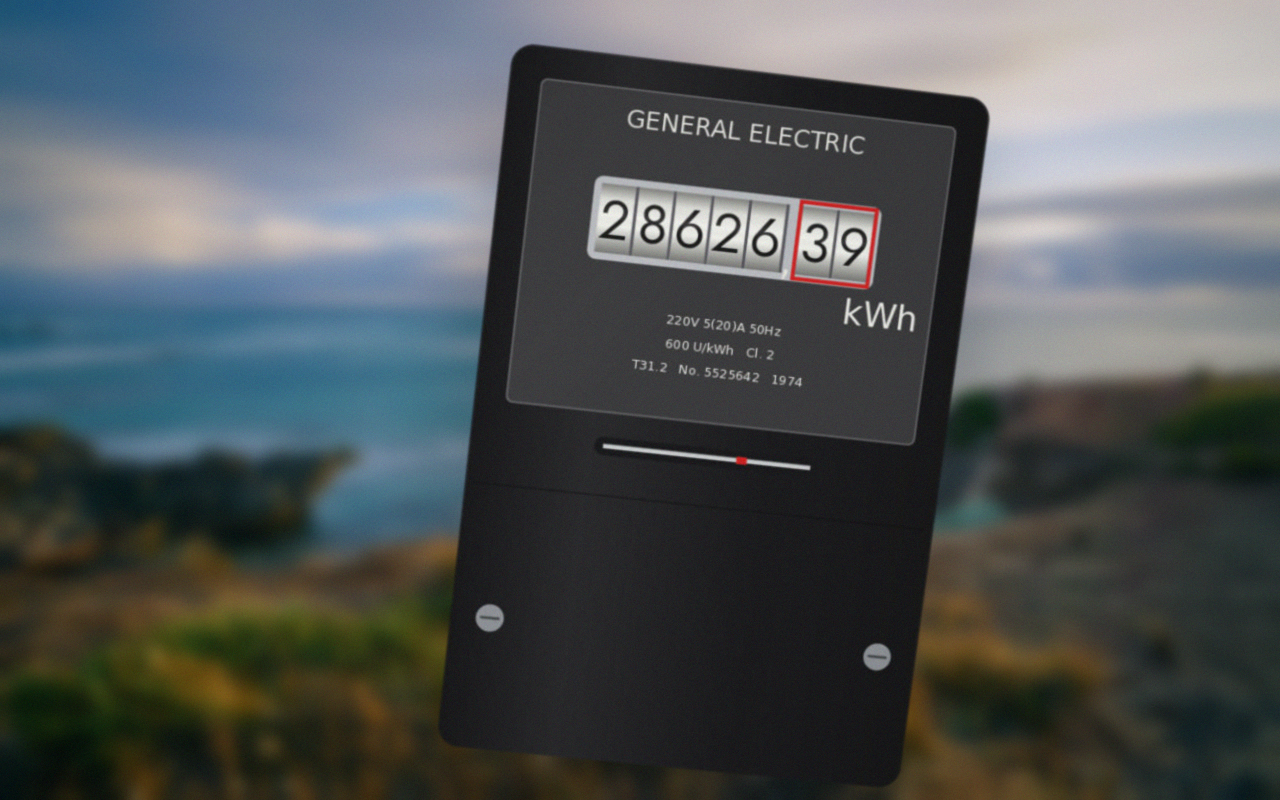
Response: 28626.39kWh
